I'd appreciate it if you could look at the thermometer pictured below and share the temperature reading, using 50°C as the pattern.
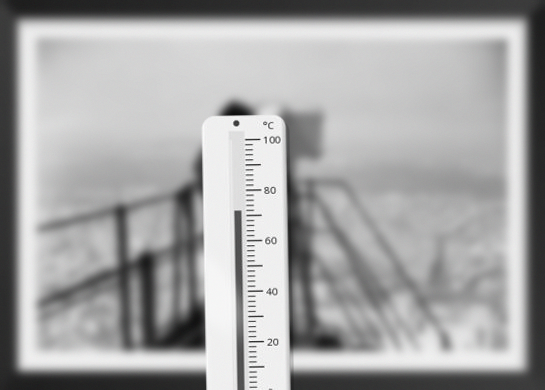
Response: 72°C
